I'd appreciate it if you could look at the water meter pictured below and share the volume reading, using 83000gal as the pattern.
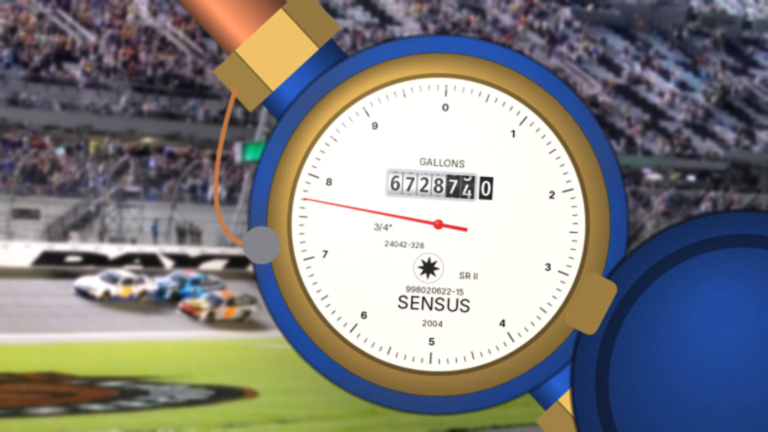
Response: 6728737.7gal
